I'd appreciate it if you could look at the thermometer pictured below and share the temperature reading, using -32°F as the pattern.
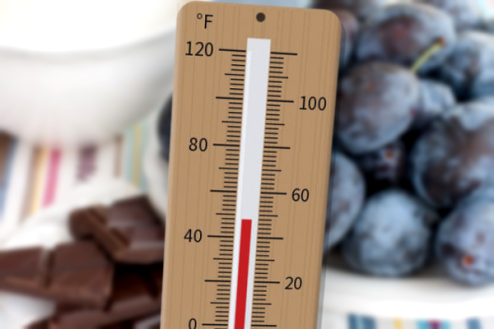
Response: 48°F
